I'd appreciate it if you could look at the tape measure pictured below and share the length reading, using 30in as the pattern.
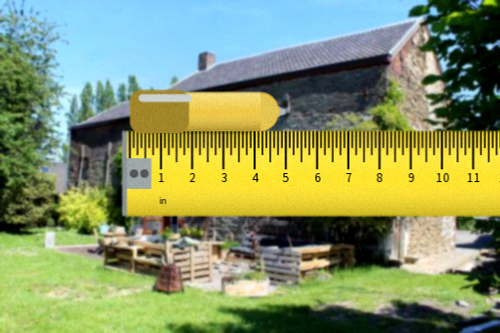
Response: 5in
